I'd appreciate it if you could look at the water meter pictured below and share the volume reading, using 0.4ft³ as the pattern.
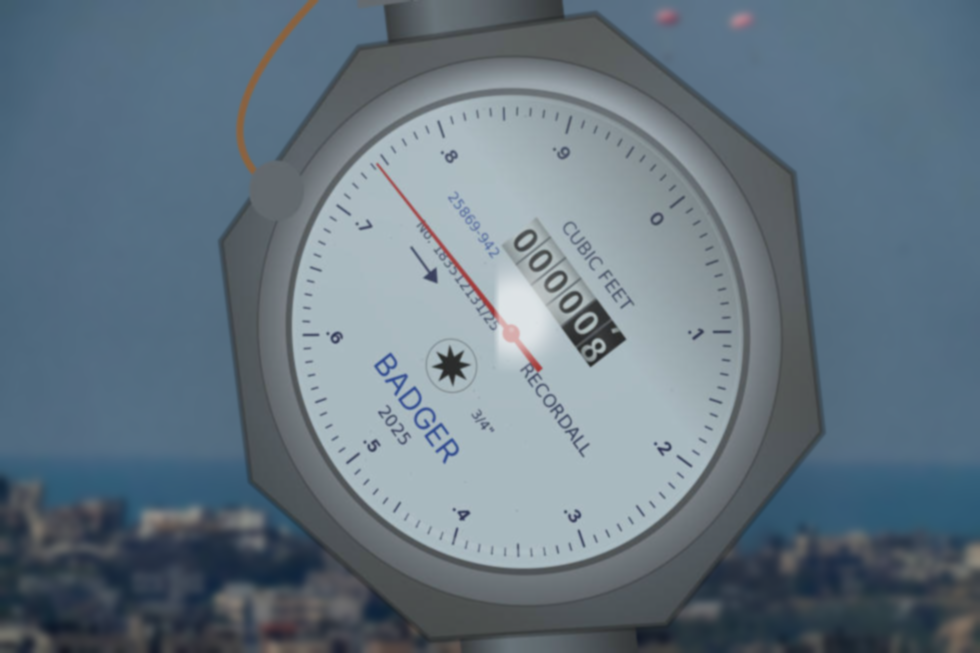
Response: 7.74ft³
